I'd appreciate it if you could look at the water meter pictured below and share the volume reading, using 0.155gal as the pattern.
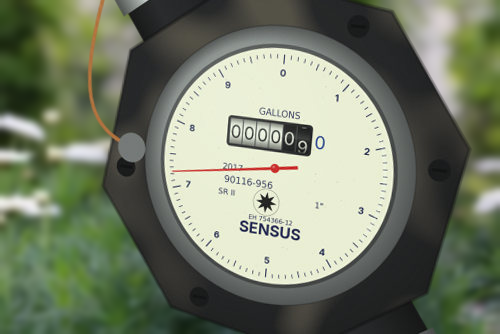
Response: 87.2gal
